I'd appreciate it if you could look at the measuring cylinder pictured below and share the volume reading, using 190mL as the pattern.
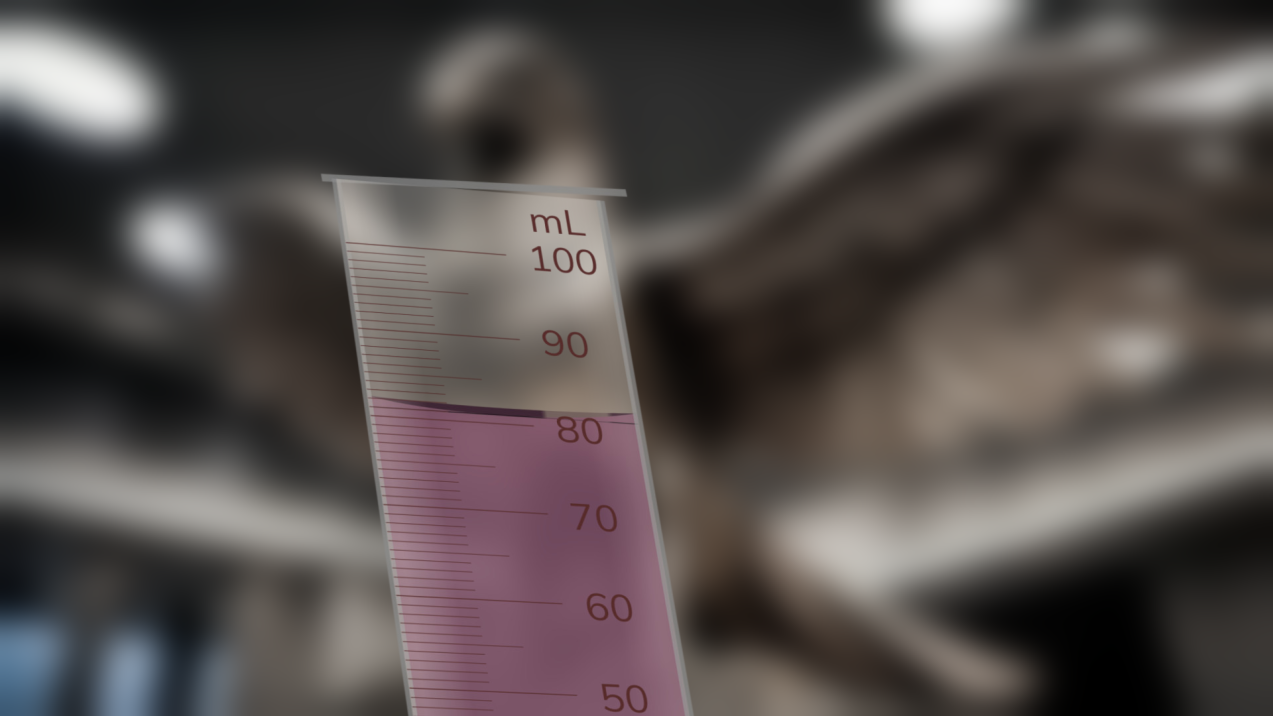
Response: 81mL
